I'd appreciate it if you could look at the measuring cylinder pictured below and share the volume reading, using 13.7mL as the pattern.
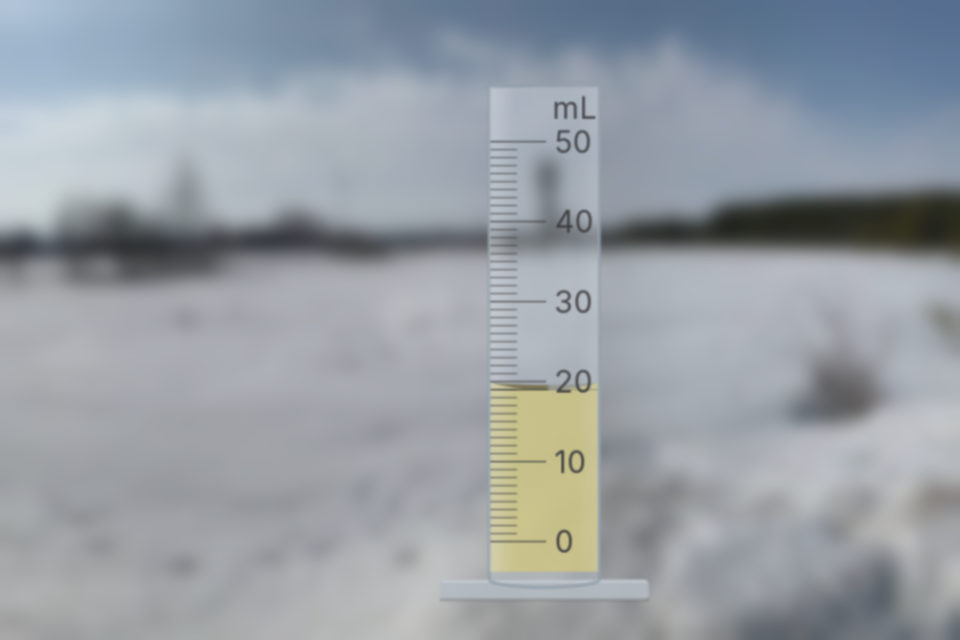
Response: 19mL
